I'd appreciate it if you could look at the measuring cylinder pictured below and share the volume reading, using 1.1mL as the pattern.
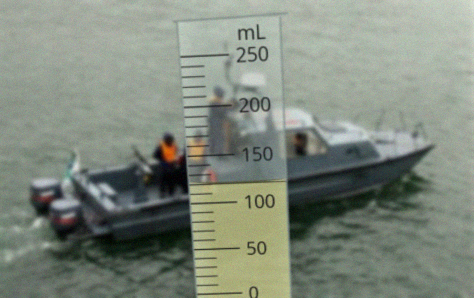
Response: 120mL
